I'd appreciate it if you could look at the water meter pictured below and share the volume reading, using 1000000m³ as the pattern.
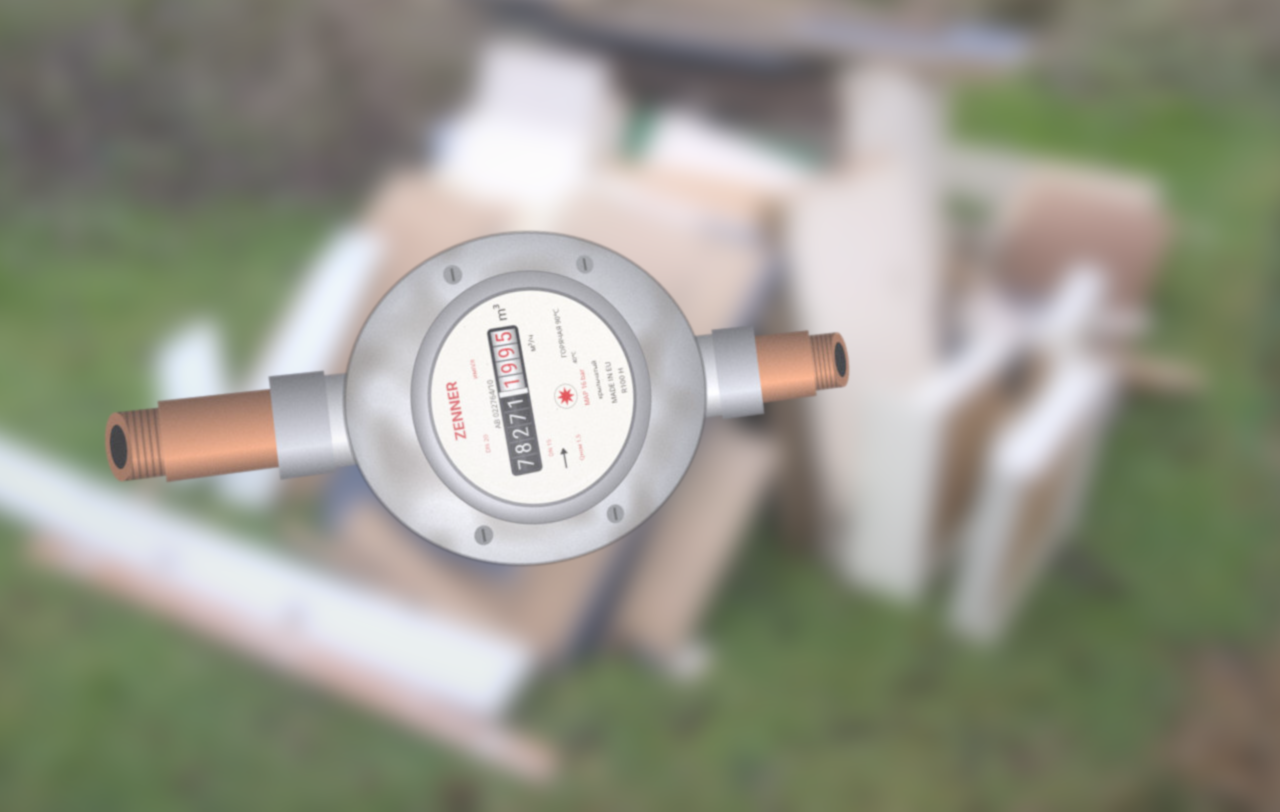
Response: 78271.1995m³
